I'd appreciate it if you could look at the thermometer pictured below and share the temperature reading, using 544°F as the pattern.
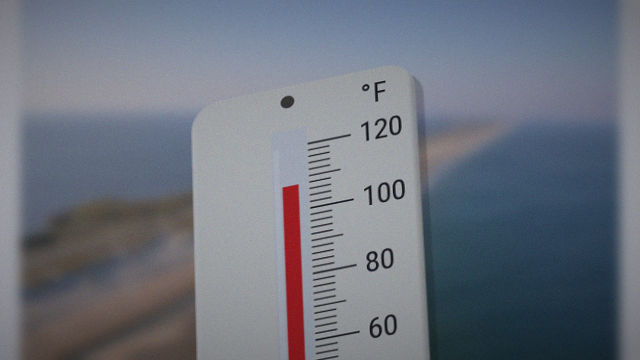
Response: 108°F
